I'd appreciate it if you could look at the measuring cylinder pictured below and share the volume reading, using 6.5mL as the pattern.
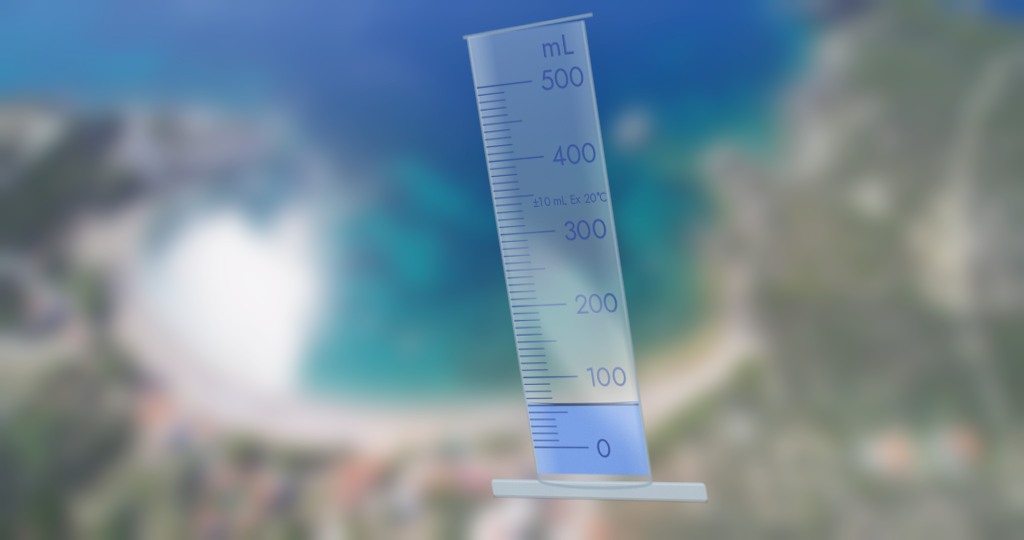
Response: 60mL
